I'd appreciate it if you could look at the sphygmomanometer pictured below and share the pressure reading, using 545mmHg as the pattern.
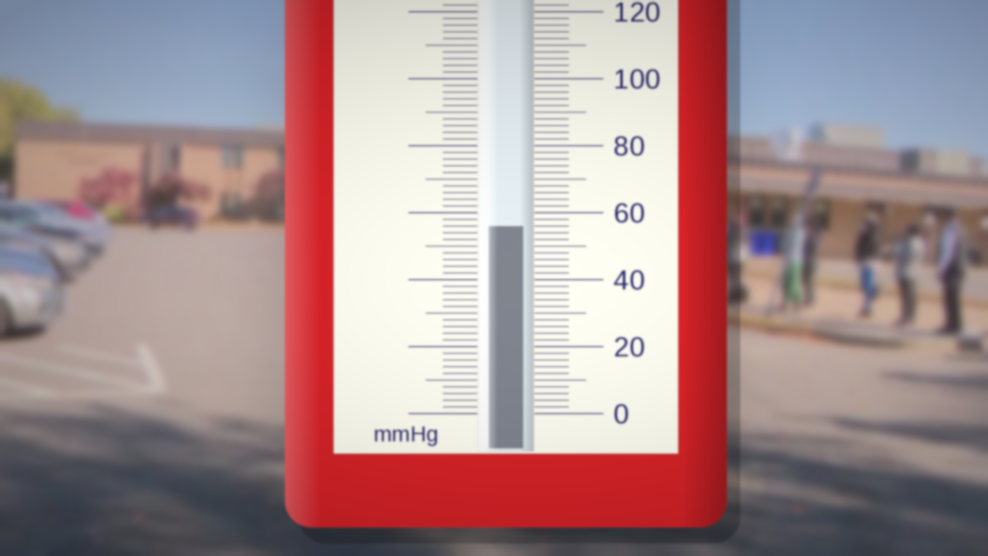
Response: 56mmHg
